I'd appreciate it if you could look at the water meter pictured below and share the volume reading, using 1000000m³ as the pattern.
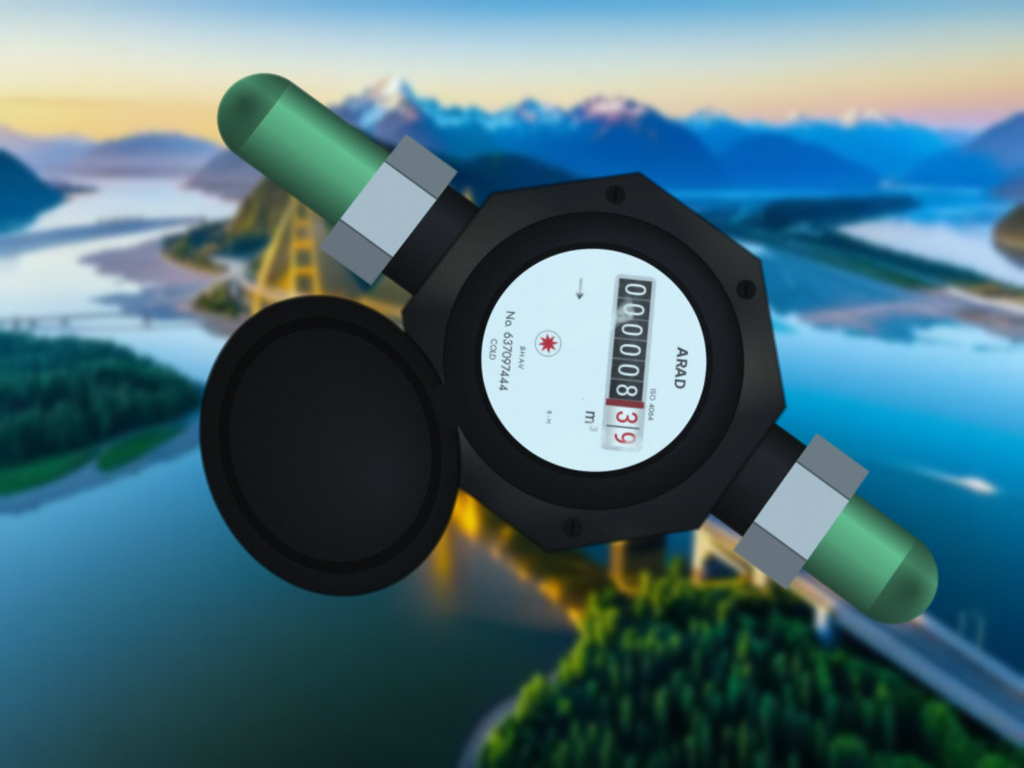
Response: 8.39m³
